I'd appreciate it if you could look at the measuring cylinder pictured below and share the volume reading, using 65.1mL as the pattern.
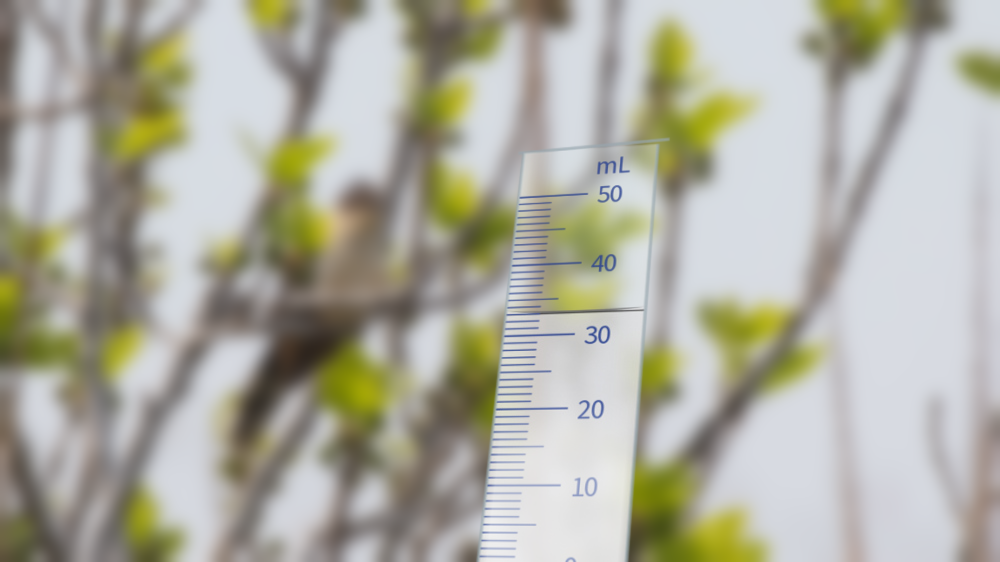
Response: 33mL
